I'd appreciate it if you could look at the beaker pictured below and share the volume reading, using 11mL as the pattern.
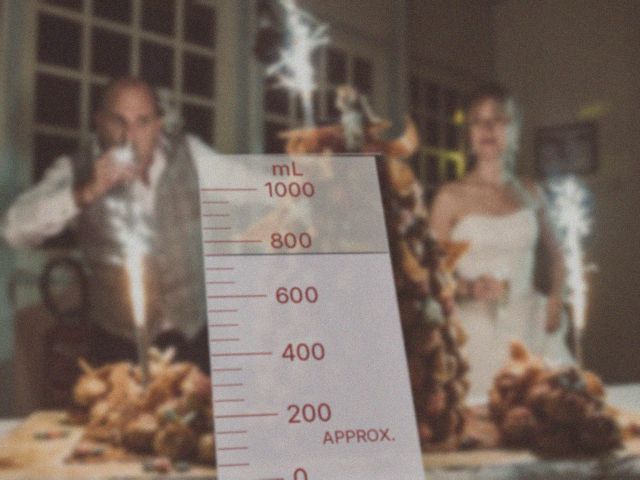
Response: 750mL
